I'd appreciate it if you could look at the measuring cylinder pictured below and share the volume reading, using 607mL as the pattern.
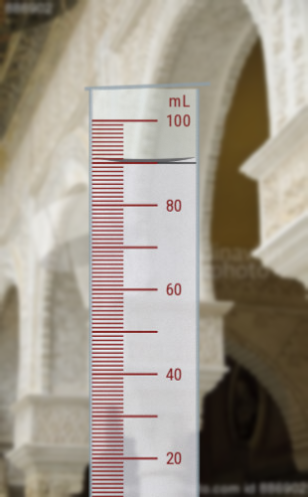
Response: 90mL
